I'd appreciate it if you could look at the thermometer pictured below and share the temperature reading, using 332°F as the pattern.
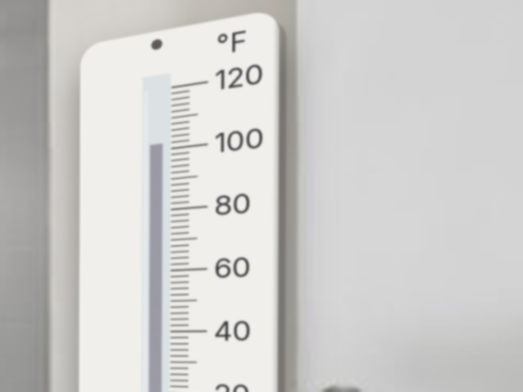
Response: 102°F
